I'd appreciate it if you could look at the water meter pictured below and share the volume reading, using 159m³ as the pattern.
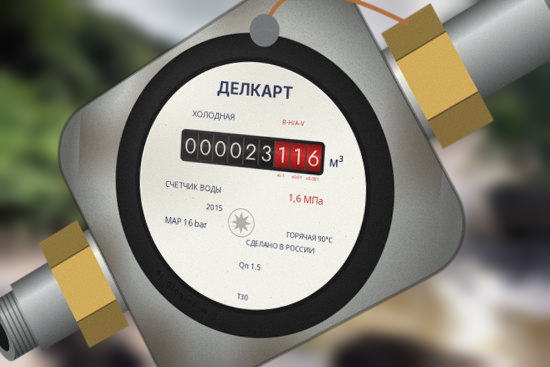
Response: 23.116m³
